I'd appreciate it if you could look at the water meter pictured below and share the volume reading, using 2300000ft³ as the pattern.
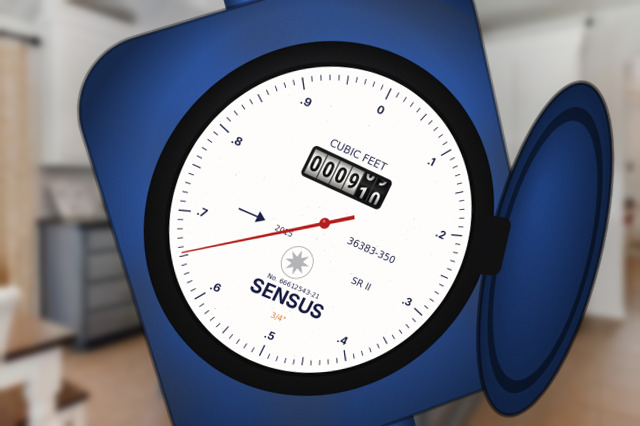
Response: 909.65ft³
